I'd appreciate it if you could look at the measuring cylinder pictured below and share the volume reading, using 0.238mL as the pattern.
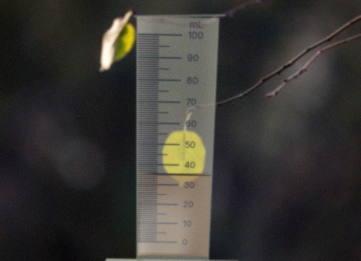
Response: 35mL
